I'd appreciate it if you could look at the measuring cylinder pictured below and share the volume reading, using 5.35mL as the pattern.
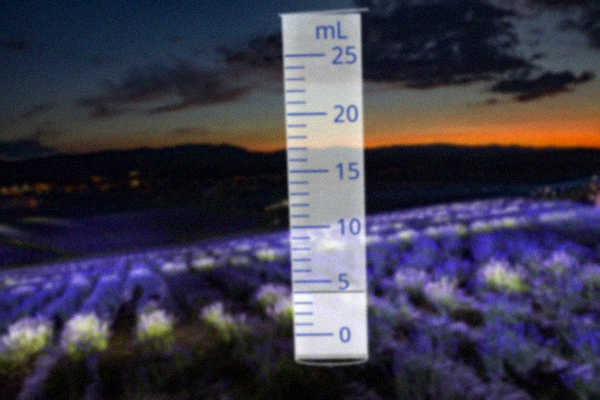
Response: 4mL
